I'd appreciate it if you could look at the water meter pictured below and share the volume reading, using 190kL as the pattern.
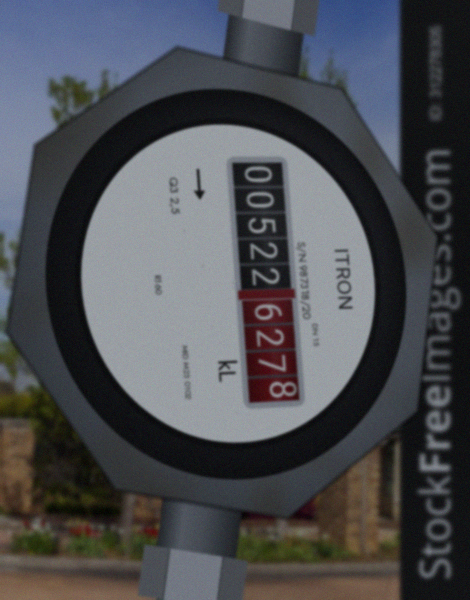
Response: 522.6278kL
